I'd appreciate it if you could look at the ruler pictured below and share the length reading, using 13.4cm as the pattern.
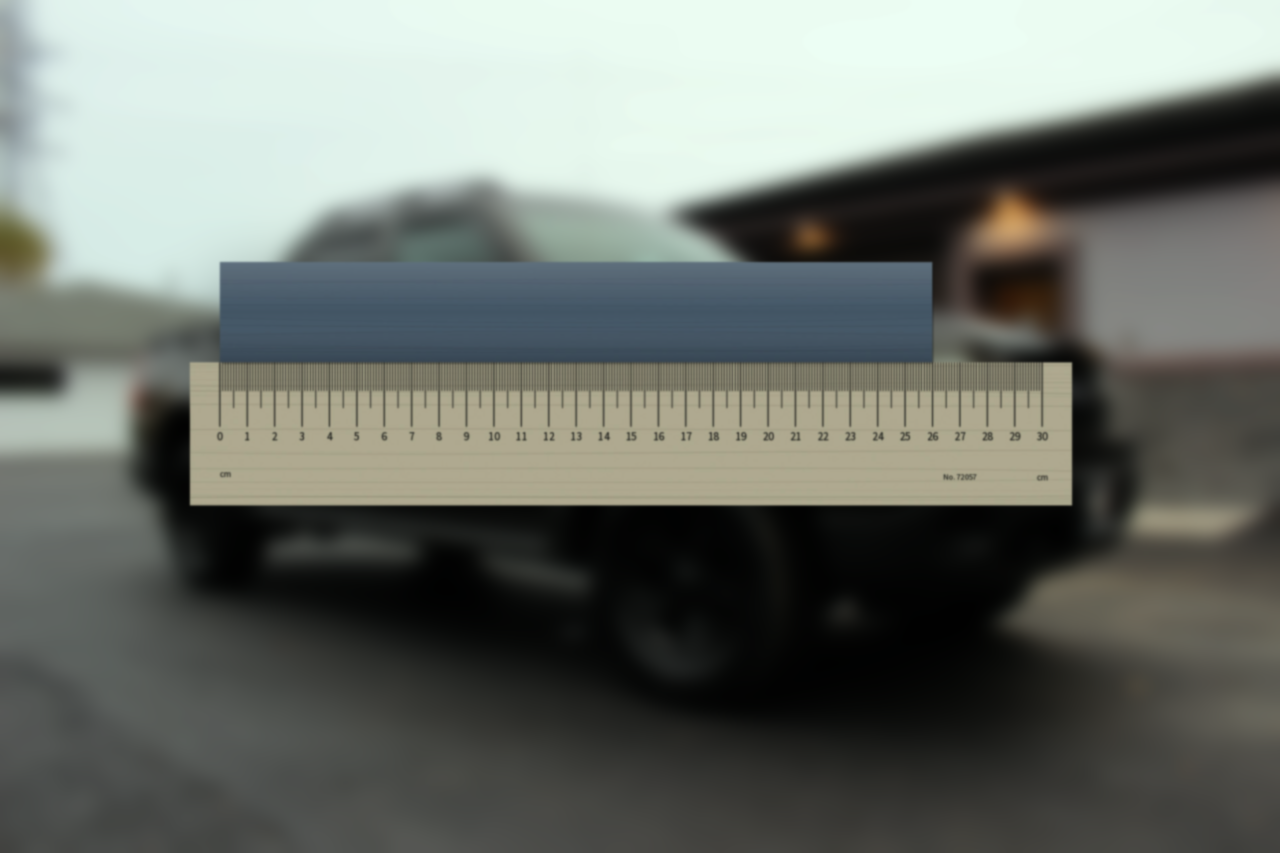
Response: 26cm
